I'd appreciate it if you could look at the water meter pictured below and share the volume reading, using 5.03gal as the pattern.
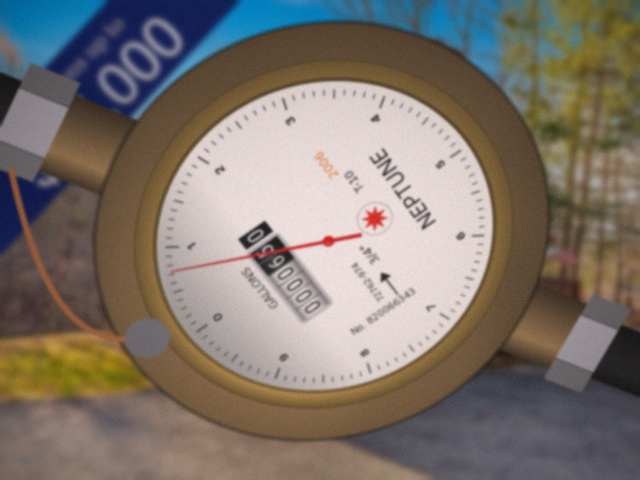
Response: 650.7gal
